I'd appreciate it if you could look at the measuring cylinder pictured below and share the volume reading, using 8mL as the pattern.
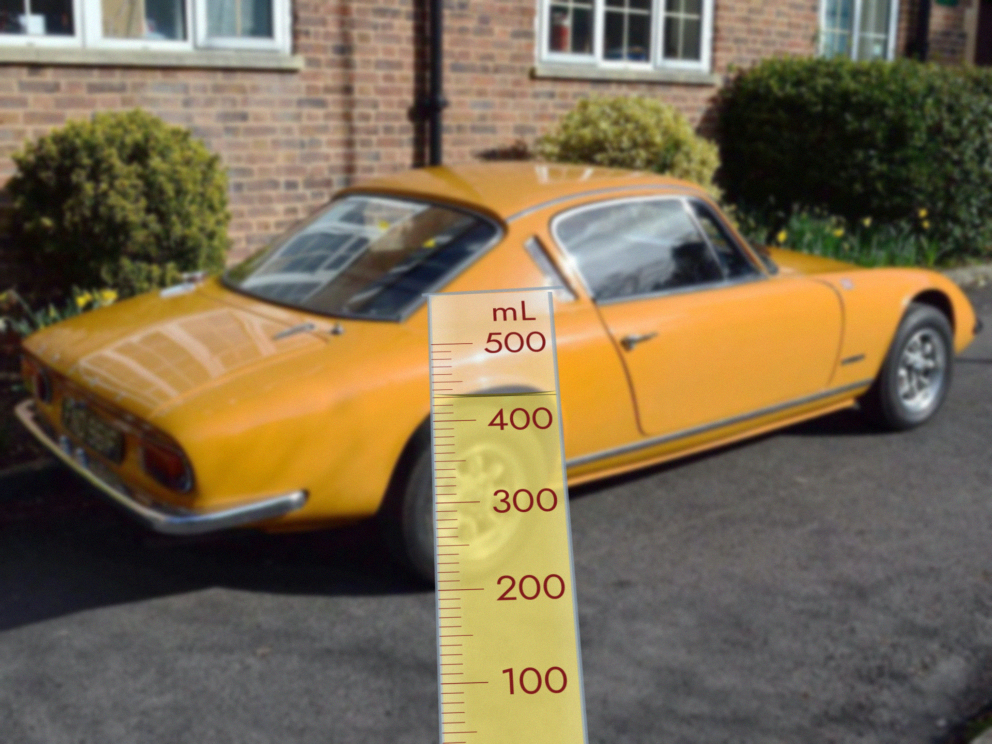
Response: 430mL
